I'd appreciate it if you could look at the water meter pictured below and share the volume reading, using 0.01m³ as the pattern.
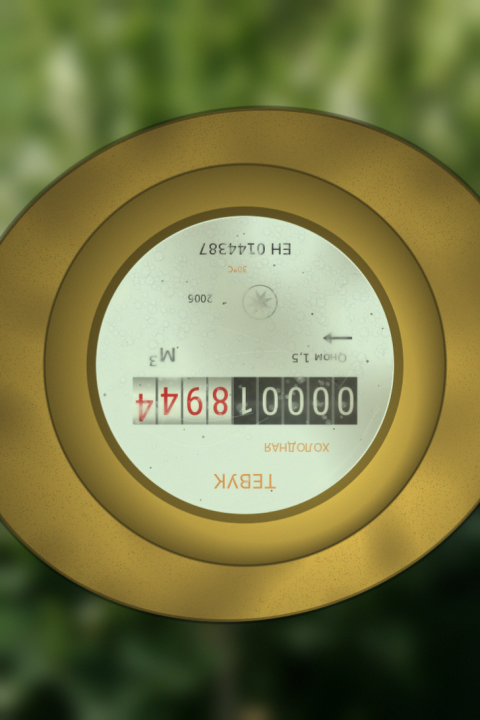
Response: 1.8944m³
